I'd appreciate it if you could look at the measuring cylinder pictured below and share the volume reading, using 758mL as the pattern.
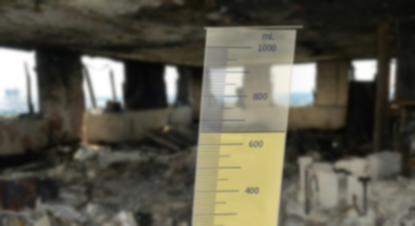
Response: 650mL
